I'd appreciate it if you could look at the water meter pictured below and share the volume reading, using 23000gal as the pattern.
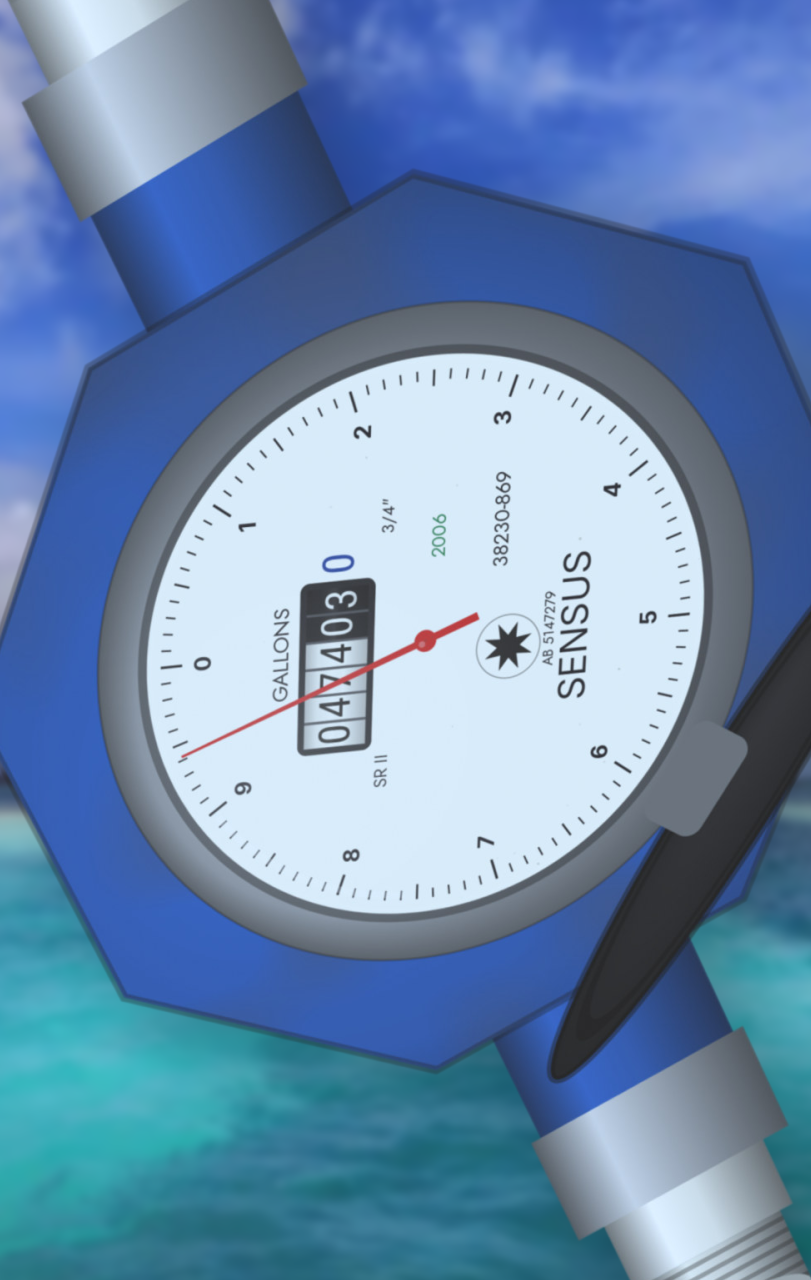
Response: 474029.4gal
